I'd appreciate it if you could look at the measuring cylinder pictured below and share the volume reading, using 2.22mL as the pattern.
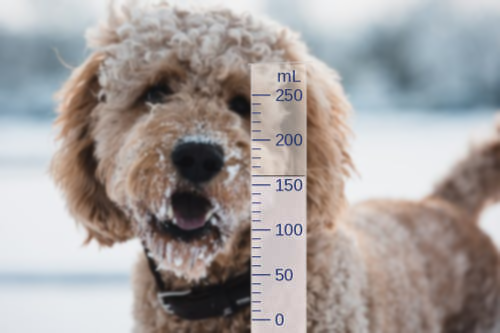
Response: 160mL
